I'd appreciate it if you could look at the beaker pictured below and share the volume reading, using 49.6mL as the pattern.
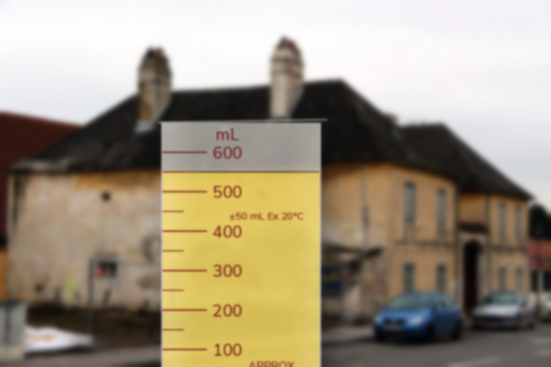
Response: 550mL
